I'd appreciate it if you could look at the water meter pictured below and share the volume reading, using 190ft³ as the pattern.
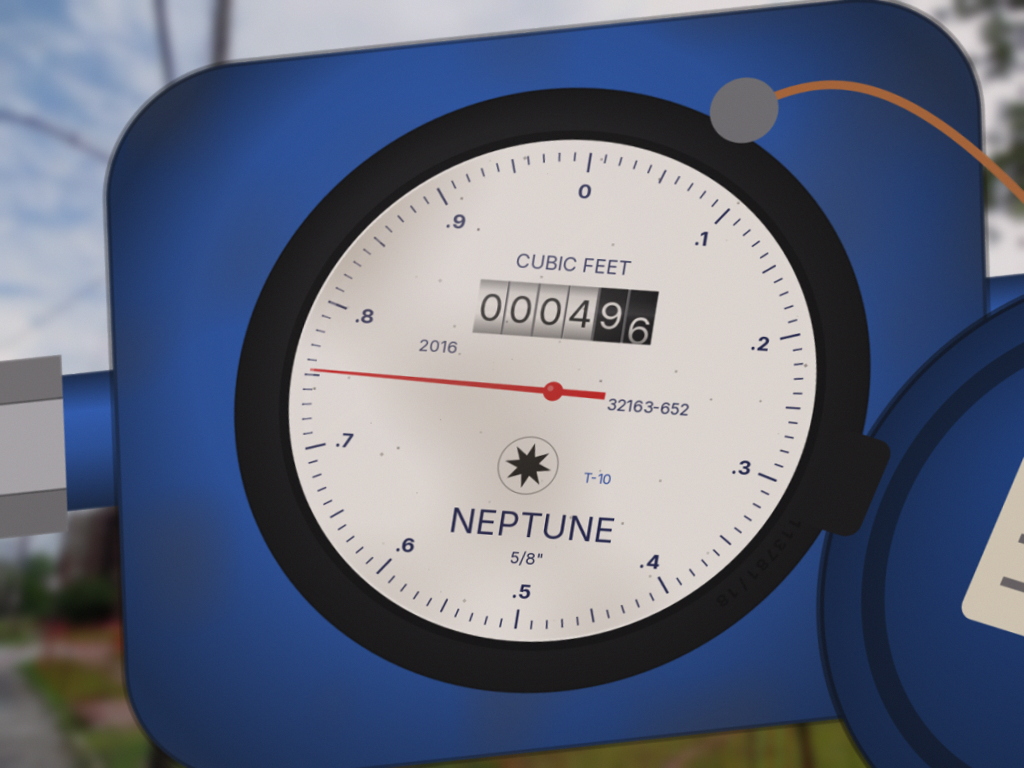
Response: 495.75ft³
